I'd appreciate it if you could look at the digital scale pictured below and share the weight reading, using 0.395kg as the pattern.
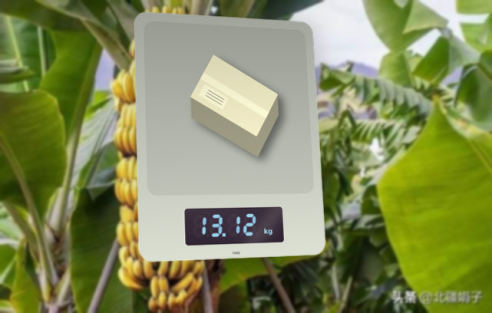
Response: 13.12kg
